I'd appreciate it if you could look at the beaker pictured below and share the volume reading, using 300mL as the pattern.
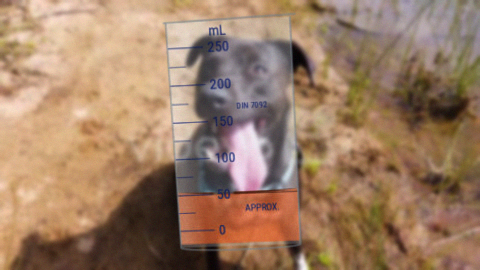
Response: 50mL
